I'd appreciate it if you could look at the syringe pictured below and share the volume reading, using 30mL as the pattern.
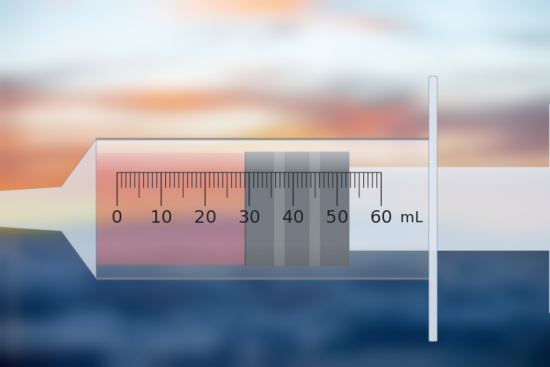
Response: 29mL
